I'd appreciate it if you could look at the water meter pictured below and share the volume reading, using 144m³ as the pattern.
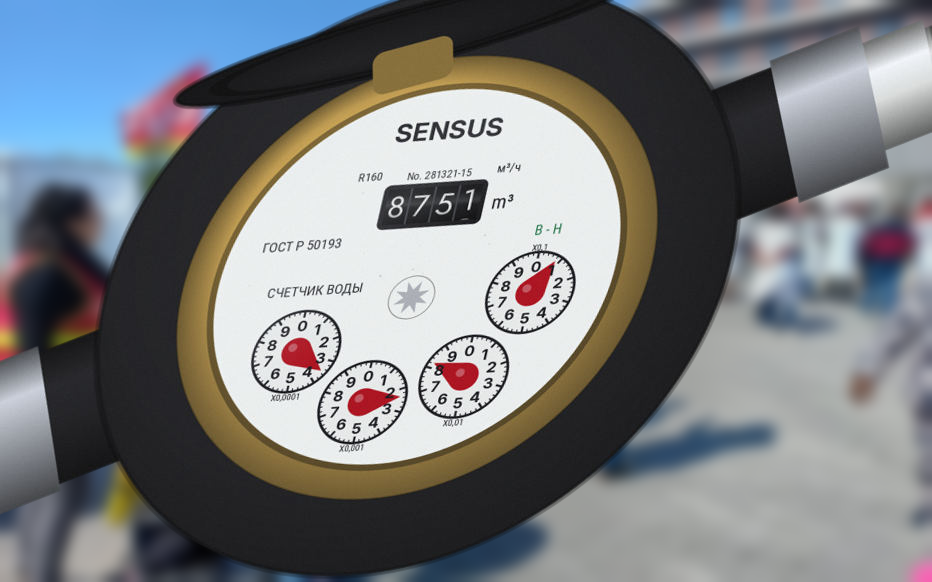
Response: 8751.0823m³
